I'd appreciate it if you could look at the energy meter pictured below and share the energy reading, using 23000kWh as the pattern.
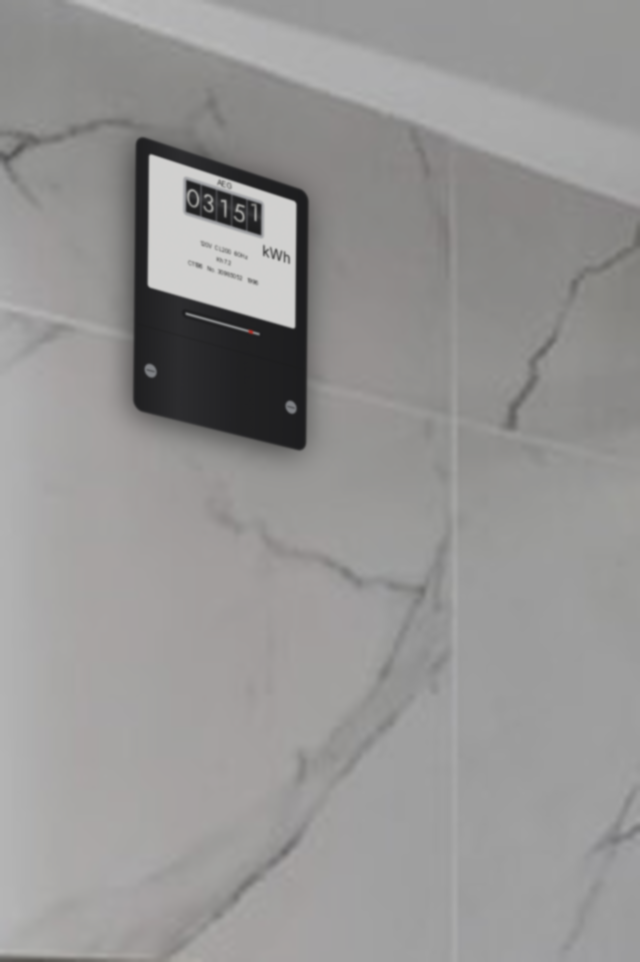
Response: 3151kWh
